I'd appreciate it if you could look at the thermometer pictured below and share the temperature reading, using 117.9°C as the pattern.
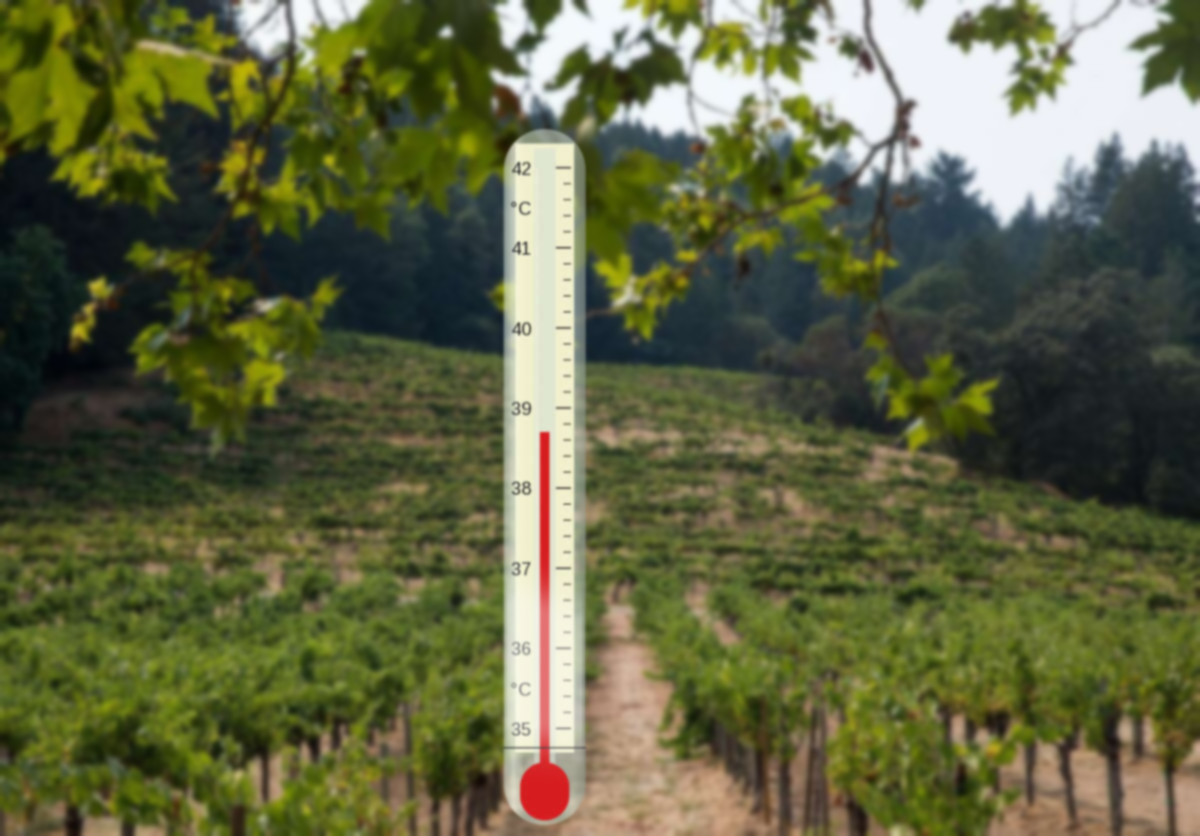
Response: 38.7°C
